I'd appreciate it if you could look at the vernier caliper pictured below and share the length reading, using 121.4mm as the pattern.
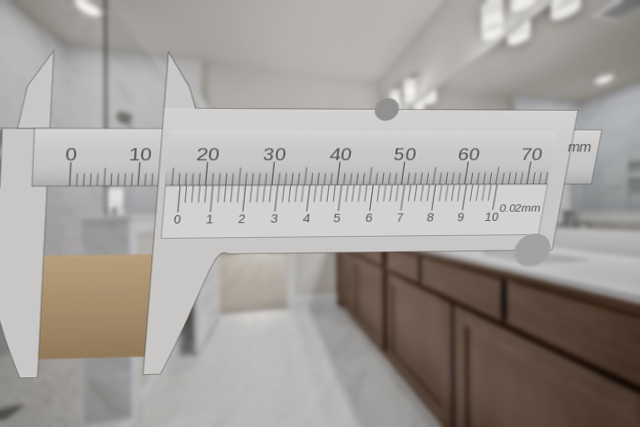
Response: 16.2mm
